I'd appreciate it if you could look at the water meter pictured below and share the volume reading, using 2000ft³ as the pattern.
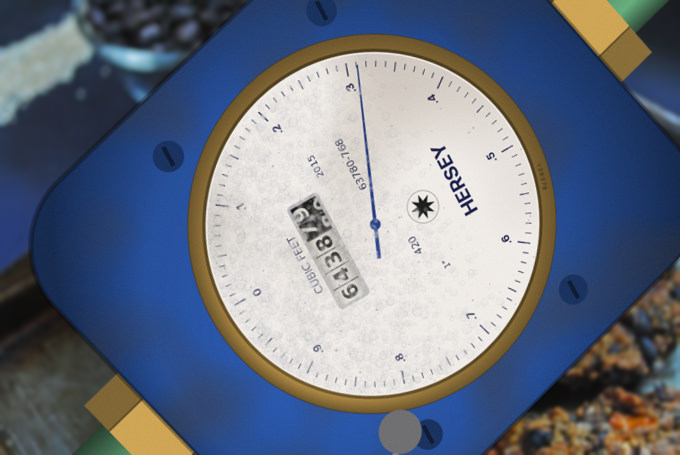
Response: 643879.31ft³
